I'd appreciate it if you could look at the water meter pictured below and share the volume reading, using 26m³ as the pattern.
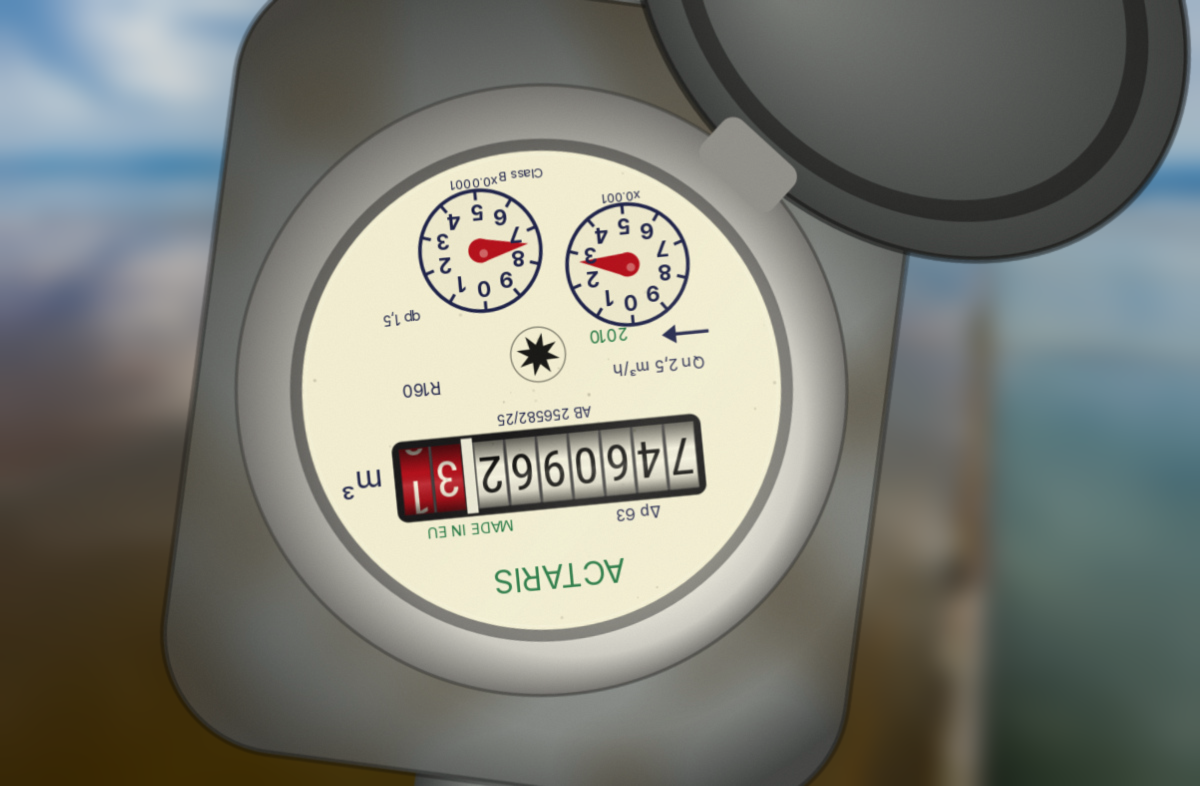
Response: 7460962.3127m³
